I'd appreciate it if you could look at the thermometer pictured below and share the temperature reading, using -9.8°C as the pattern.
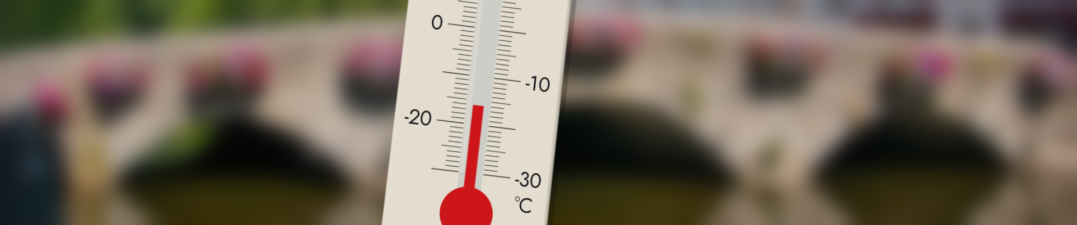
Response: -16°C
